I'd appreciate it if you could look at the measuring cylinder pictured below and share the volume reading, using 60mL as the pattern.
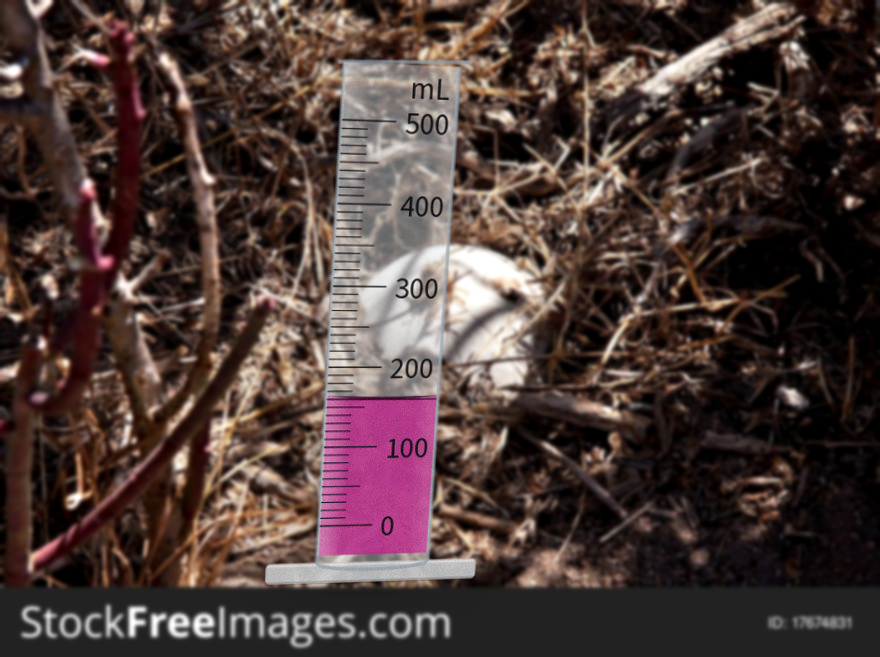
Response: 160mL
